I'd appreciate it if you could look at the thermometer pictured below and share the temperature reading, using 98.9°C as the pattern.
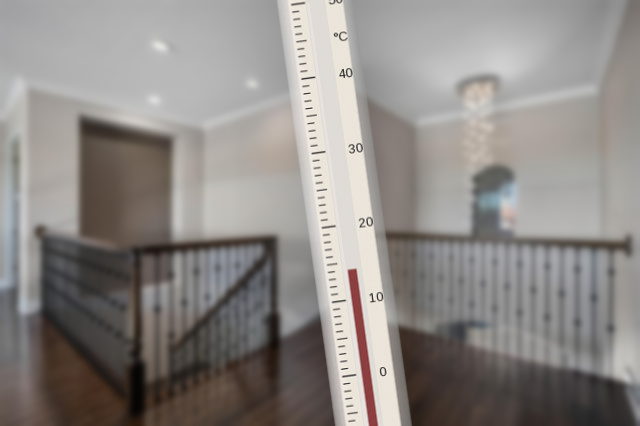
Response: 14°C
